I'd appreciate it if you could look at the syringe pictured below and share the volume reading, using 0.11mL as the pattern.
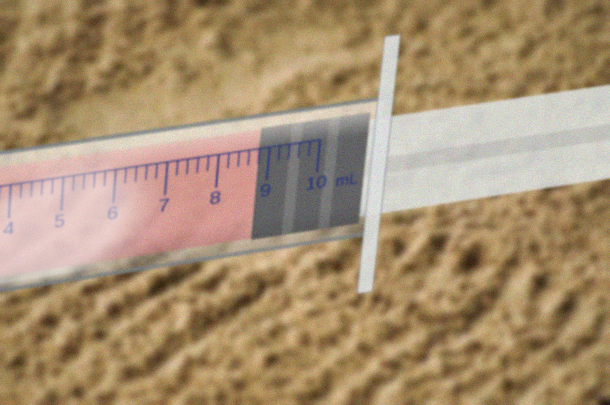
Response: 8.8mL
